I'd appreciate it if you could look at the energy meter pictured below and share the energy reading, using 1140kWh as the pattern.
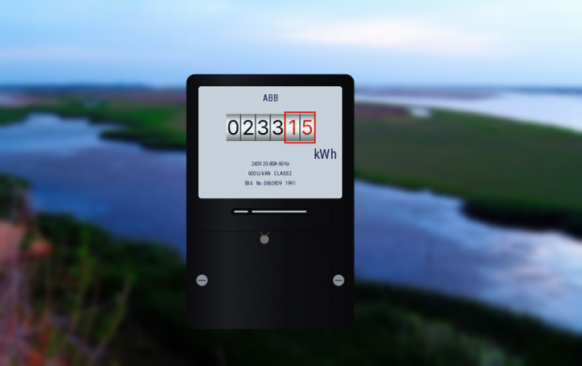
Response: 233.15kWh
